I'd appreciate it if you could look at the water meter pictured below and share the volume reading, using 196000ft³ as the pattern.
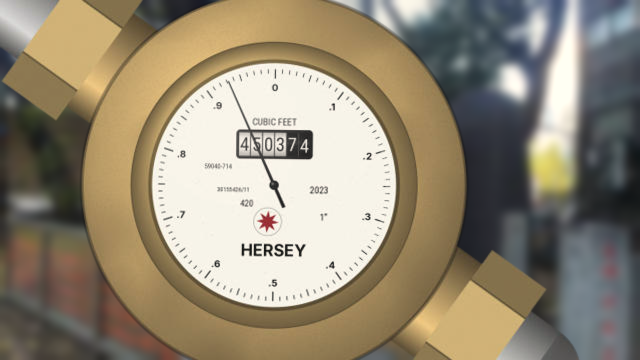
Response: 450373.93ft³
